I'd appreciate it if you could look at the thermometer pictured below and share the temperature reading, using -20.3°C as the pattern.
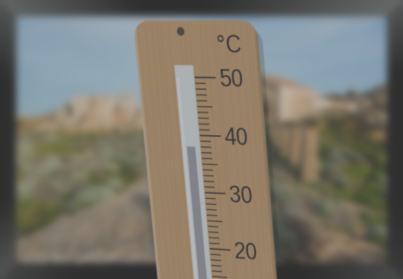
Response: 38°C
